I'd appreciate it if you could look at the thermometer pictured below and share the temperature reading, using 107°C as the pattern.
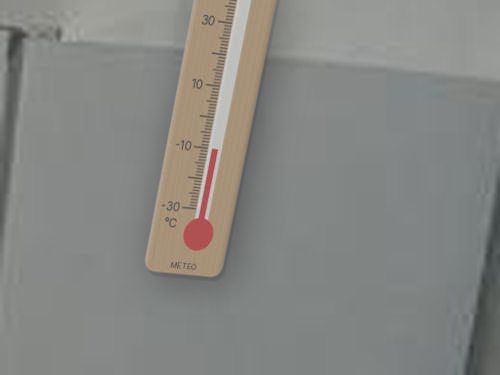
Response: -10°C
